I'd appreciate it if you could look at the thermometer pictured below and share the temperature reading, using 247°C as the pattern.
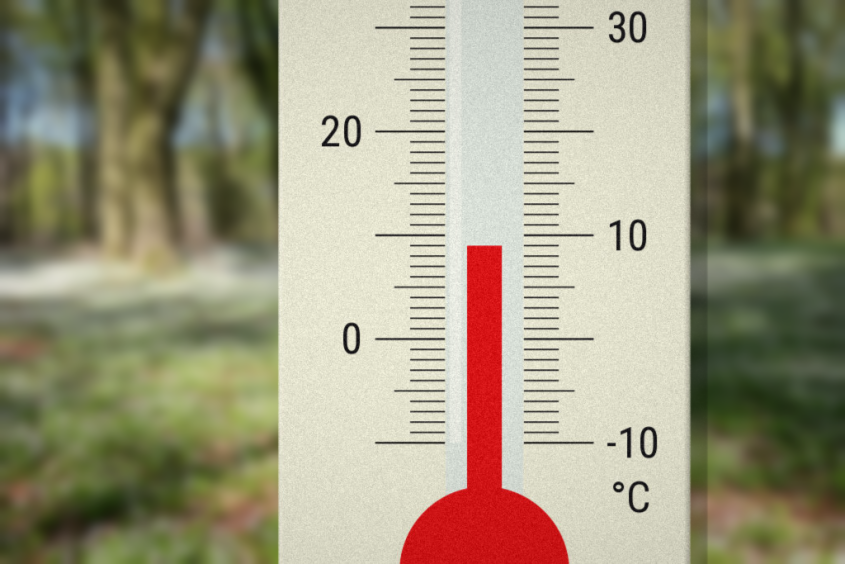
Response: 9°C
